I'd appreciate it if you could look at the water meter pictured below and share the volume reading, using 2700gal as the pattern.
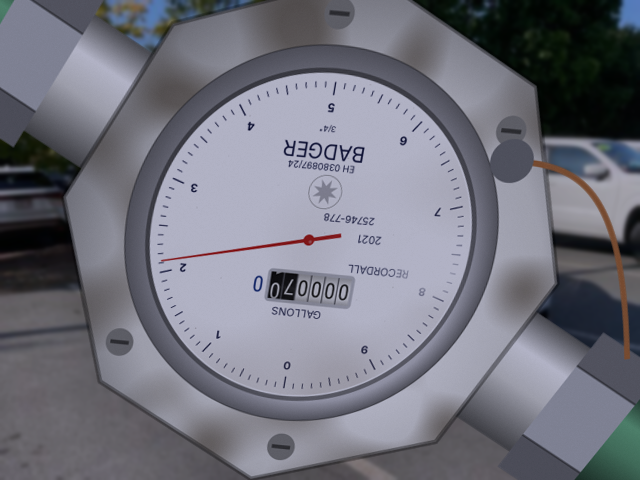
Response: 702.1gal
